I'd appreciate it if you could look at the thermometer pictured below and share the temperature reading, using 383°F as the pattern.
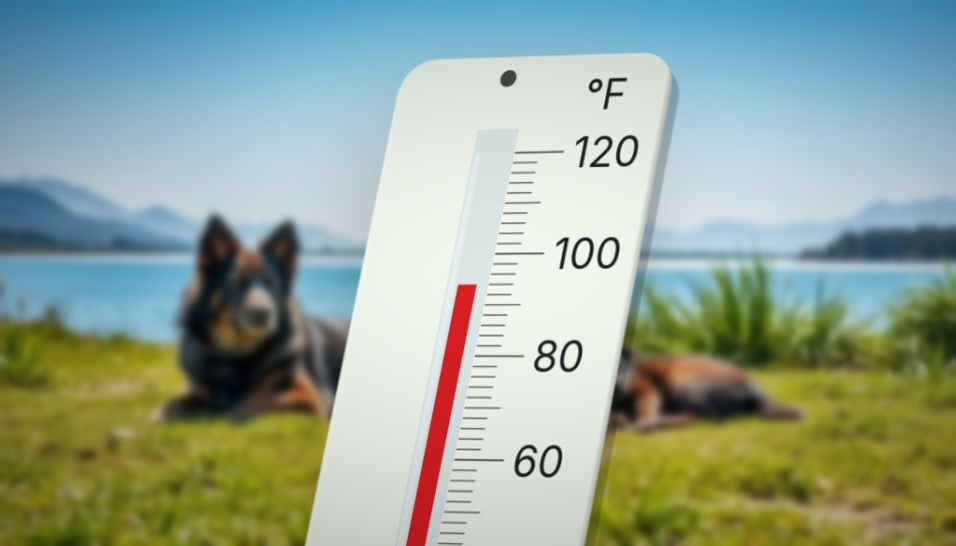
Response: 94°F
